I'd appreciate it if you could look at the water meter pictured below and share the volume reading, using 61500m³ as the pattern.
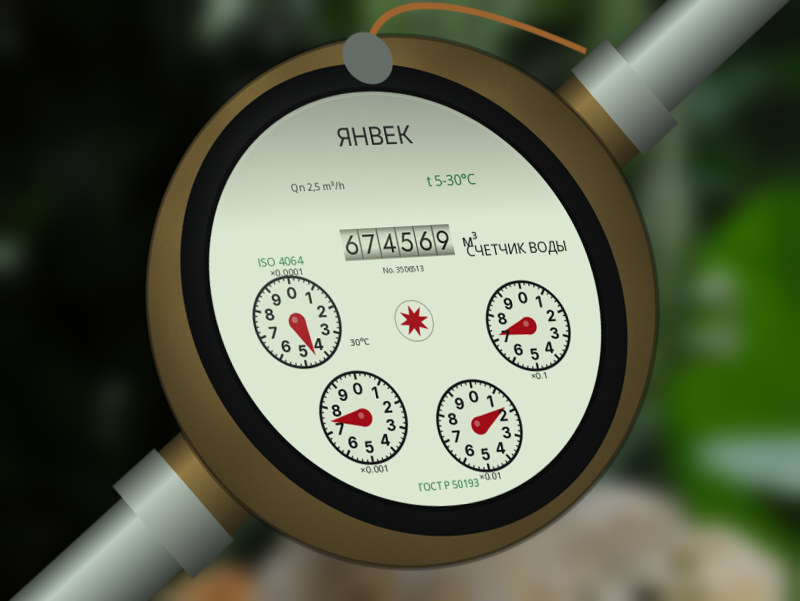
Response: 674569.7174m³
